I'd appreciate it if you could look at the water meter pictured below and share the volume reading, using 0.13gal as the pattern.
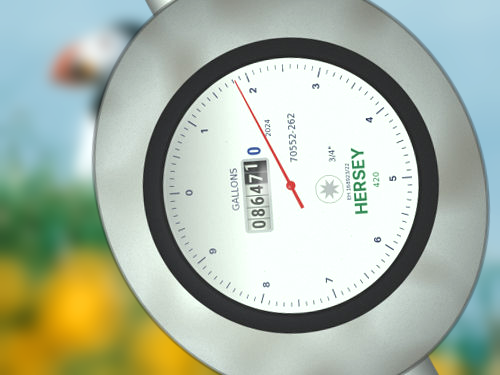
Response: 864711.8gal
